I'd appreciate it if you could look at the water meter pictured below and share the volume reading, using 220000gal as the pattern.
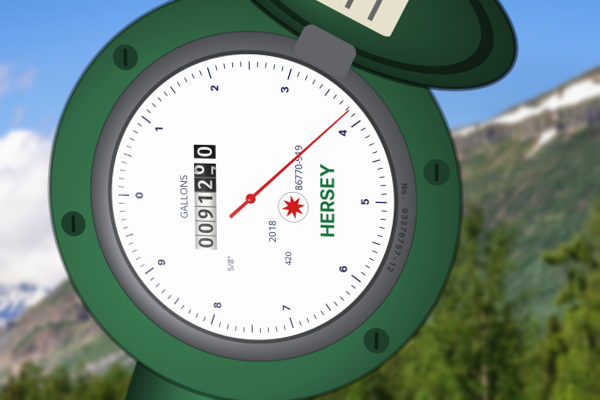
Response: 91263.8gal
